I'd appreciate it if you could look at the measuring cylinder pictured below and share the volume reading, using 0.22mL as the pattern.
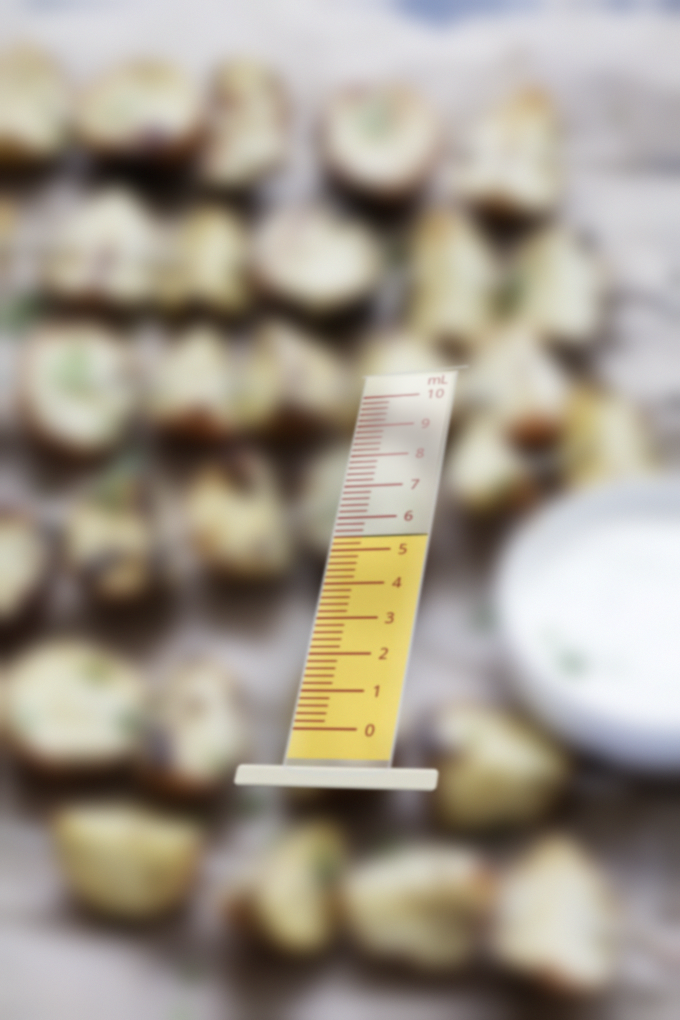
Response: 5.4mL
